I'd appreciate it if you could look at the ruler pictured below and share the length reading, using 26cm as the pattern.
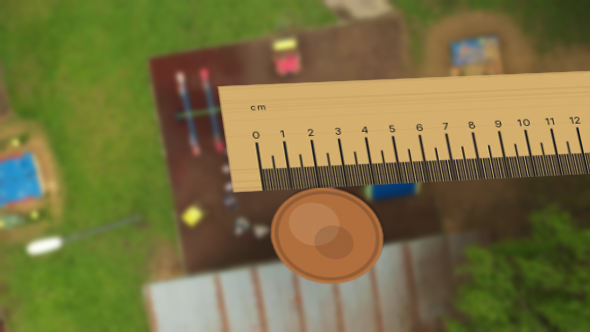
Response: 4cm
